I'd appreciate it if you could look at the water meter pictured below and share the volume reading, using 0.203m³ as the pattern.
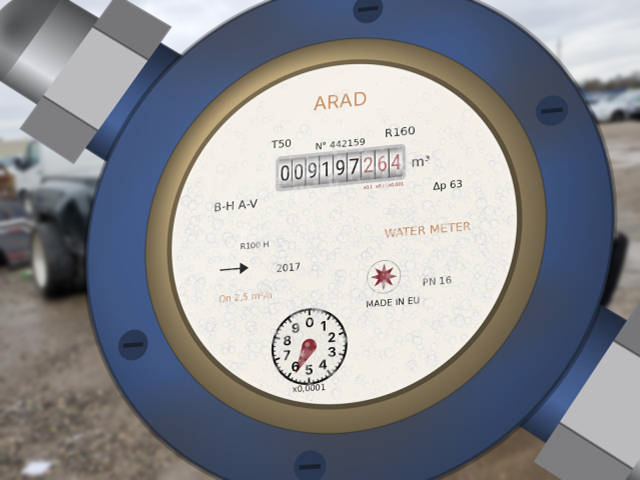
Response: 9197.2645m³
